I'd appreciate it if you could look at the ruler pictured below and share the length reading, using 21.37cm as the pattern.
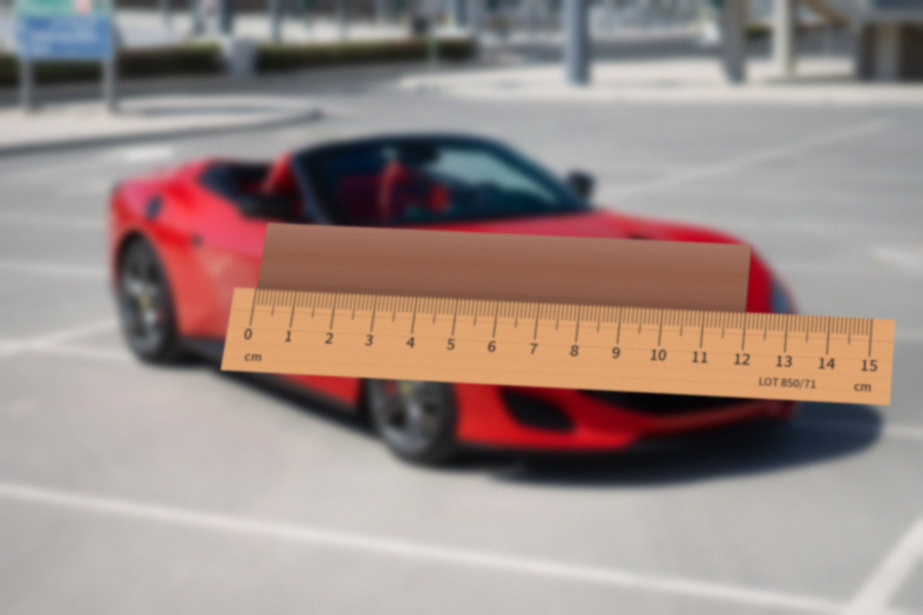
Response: 12cm
